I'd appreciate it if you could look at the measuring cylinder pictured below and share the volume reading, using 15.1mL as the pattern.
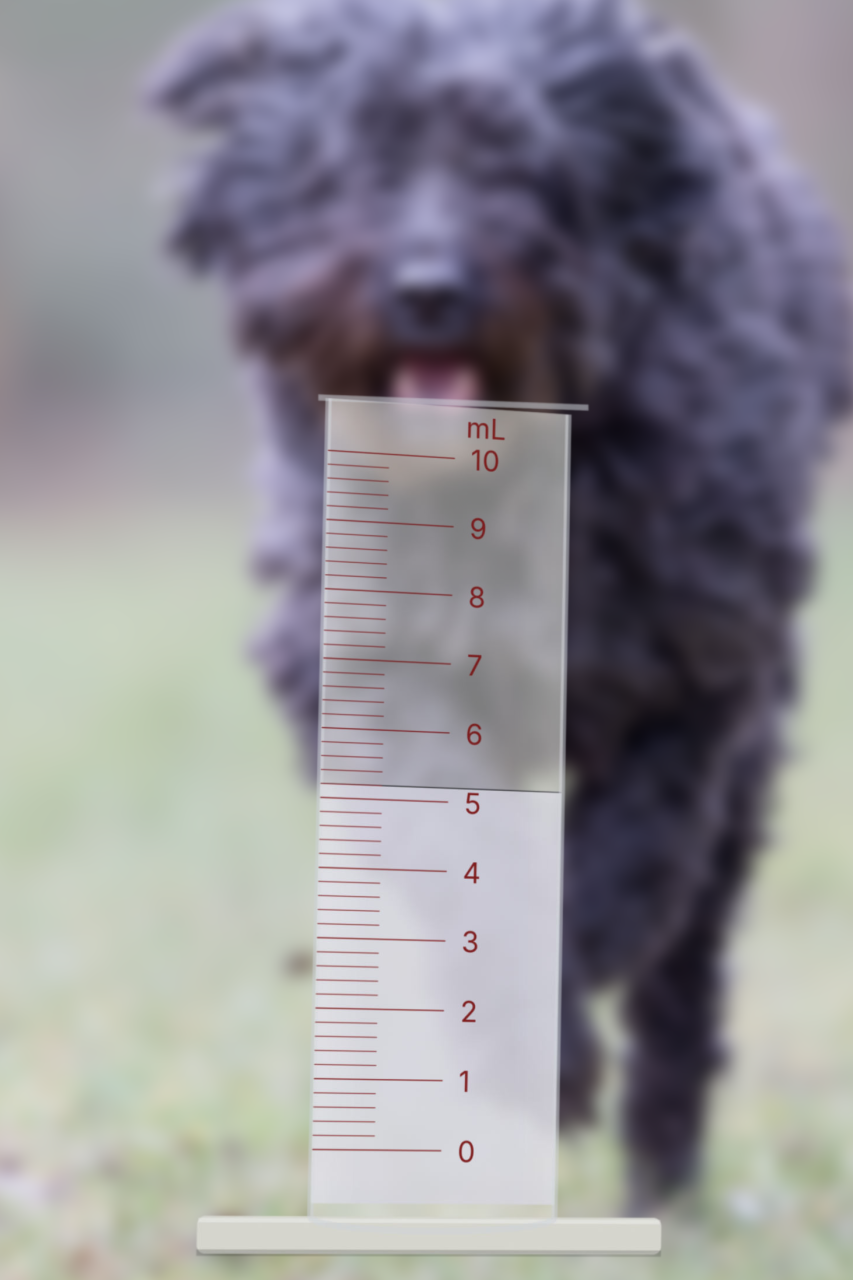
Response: 5.2mL
